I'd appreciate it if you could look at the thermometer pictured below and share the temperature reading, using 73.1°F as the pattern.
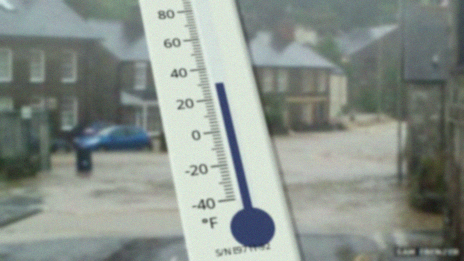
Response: 30°F
